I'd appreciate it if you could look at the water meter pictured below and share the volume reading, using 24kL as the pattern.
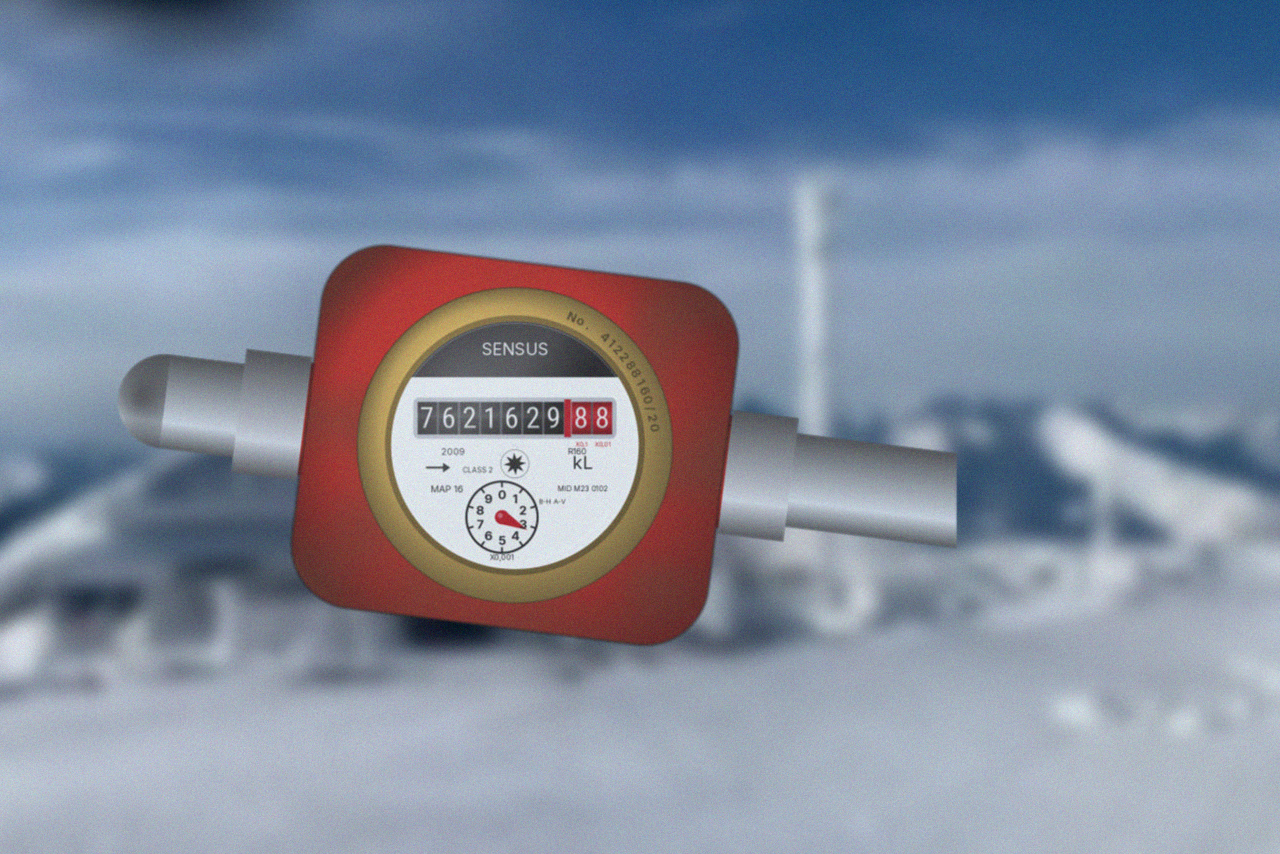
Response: 7621629.883kL
